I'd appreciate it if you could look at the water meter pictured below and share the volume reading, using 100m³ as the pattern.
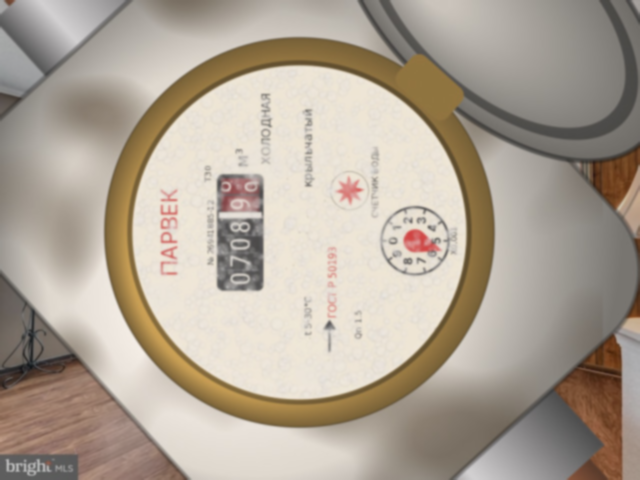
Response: 708.985m³
